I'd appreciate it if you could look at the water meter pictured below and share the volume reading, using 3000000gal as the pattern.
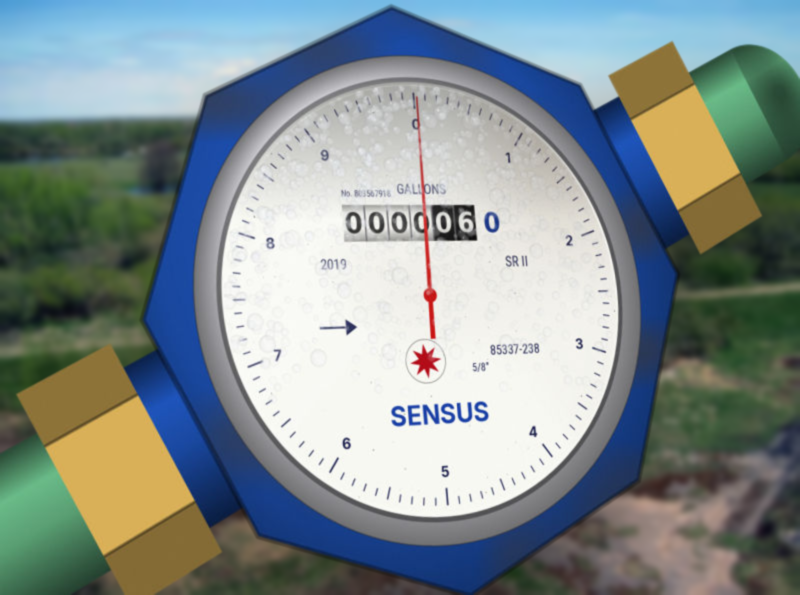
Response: 60.0gal
